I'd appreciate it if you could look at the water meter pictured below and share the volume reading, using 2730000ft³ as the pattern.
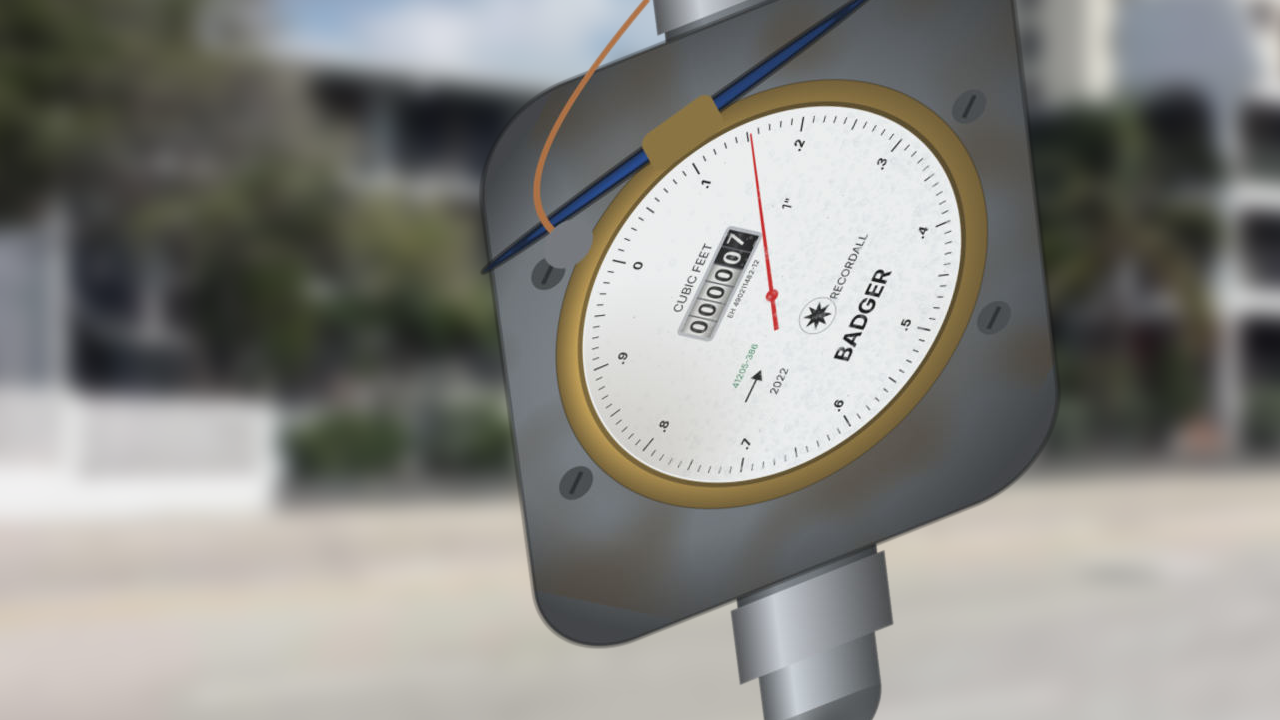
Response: 7.15ft³
